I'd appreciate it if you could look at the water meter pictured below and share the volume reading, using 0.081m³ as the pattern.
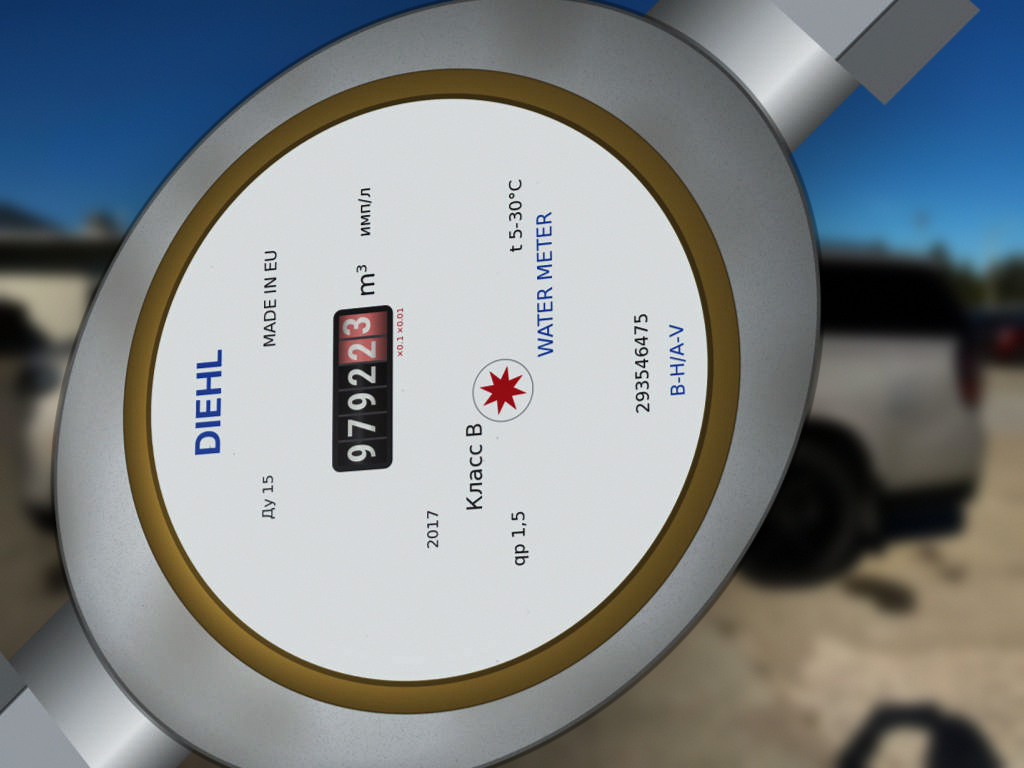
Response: 9792.23m³
